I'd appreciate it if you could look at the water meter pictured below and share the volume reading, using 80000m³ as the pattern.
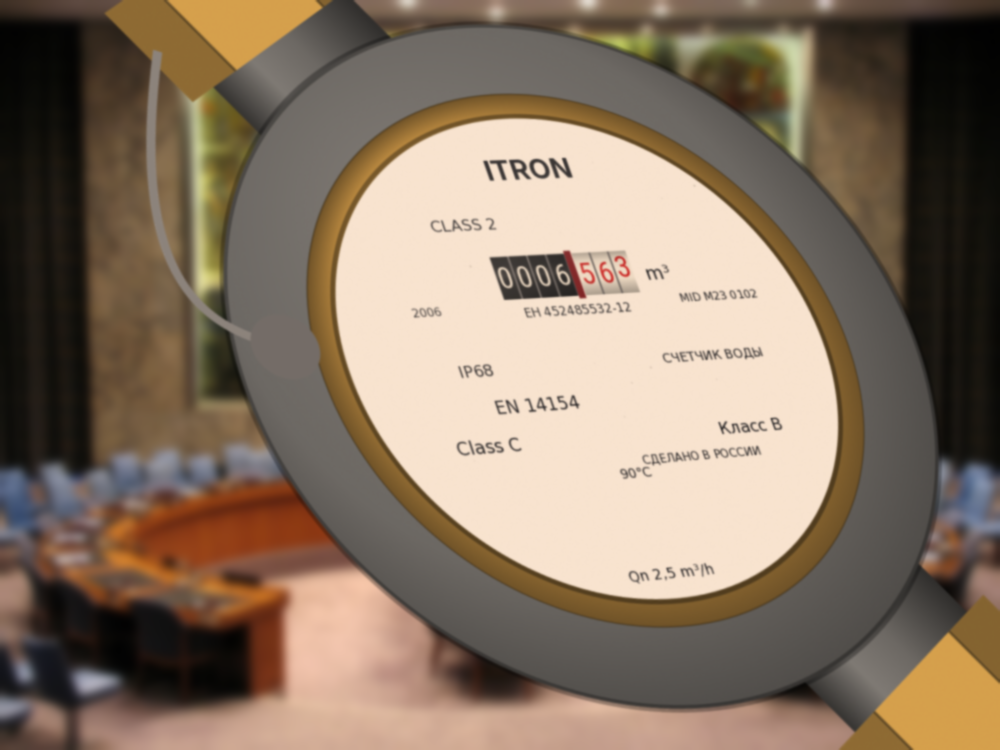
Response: 6.563m³
